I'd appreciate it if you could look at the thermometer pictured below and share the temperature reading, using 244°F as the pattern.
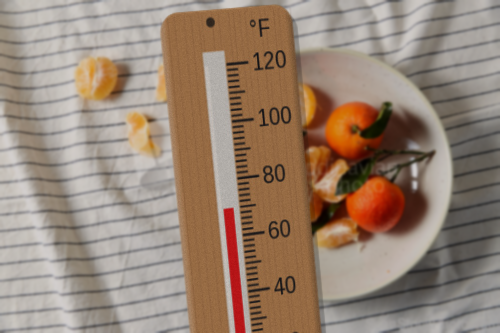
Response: 70°F
